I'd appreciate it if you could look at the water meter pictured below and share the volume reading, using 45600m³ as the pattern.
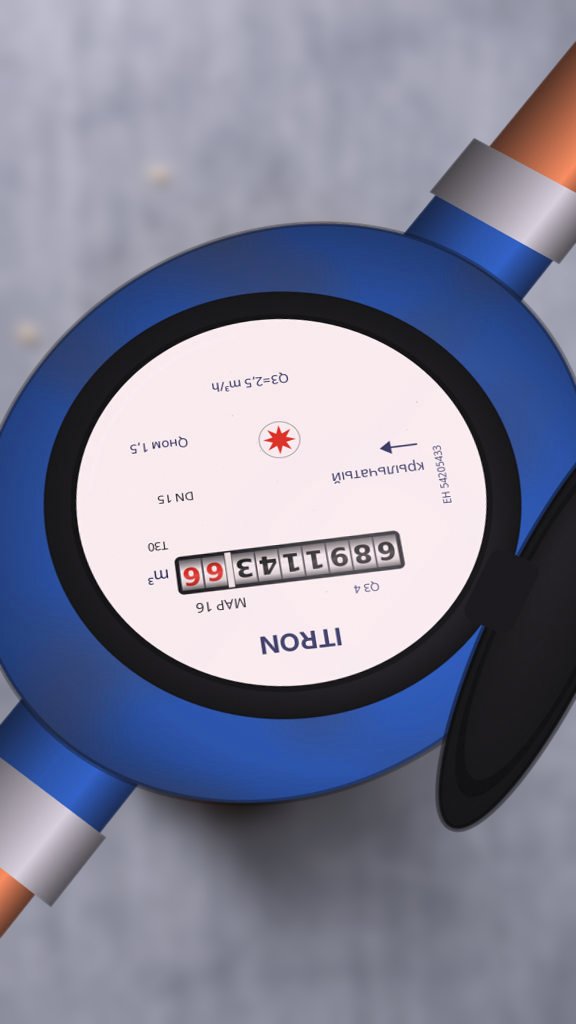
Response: 6891143.66m³
